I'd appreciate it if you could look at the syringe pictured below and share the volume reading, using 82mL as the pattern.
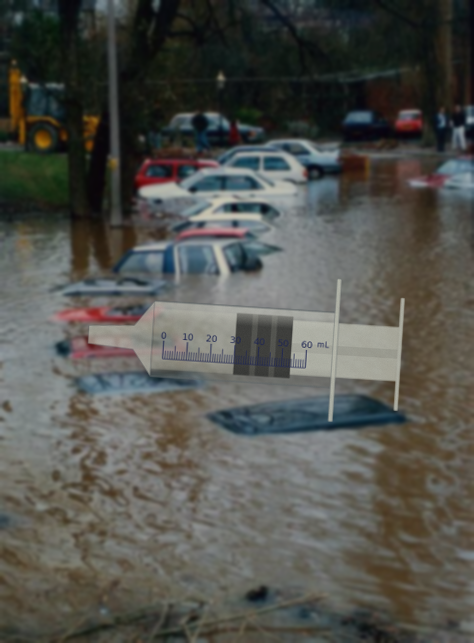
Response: 30mL
